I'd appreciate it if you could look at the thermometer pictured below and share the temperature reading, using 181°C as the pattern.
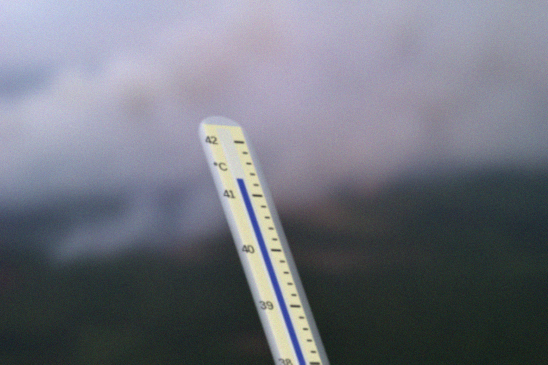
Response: 41.3°C
